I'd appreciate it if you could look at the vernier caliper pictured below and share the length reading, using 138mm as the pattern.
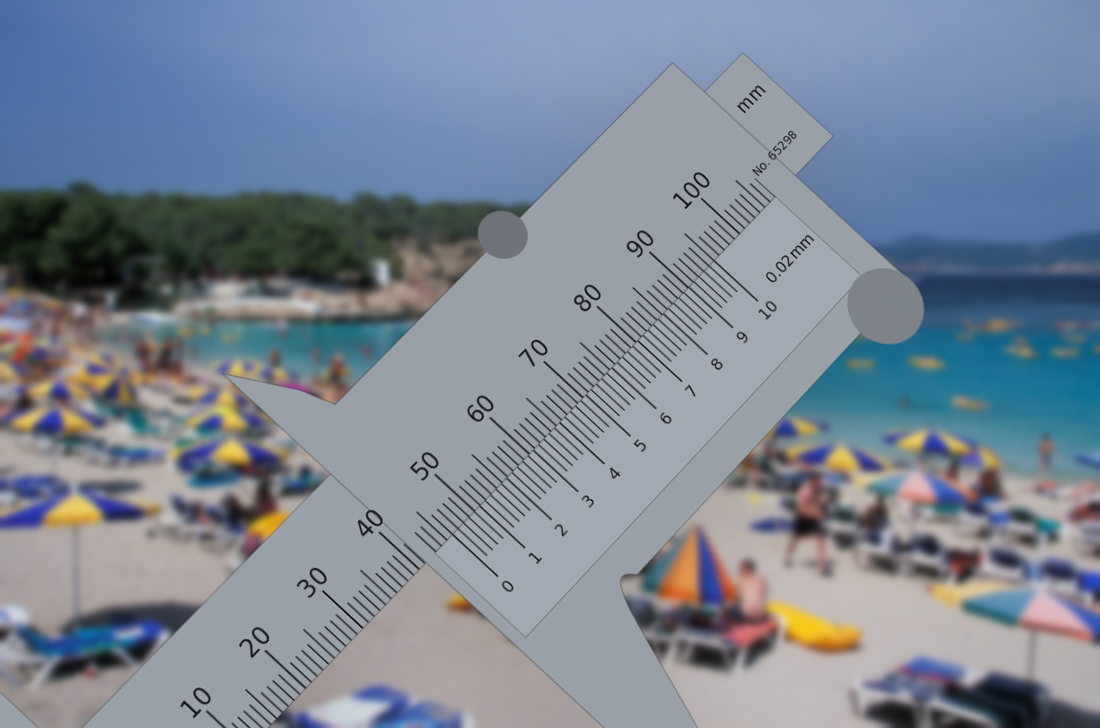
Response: 46.0mm
